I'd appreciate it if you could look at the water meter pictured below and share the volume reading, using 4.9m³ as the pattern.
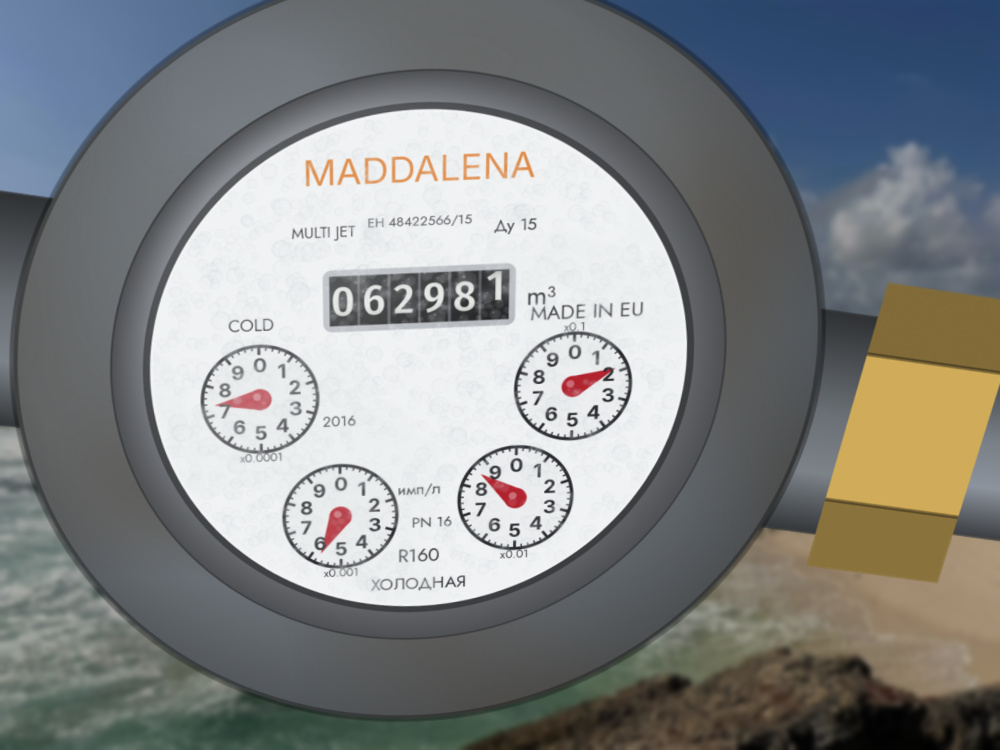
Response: 62981.1857m³
